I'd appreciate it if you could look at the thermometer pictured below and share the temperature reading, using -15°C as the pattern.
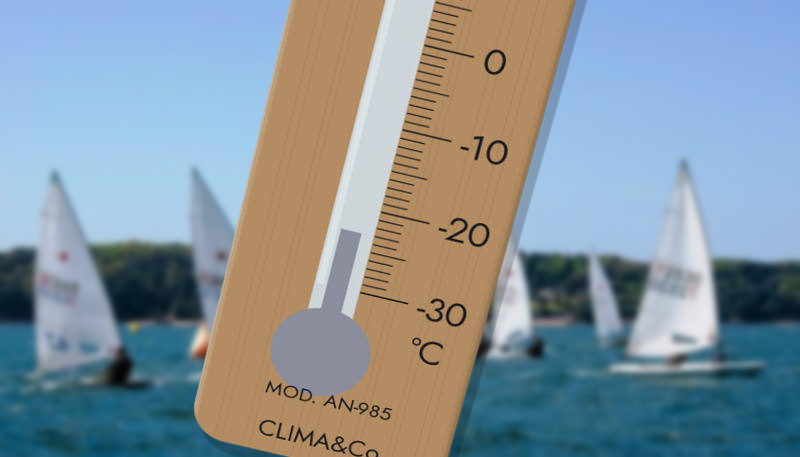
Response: -23°C
